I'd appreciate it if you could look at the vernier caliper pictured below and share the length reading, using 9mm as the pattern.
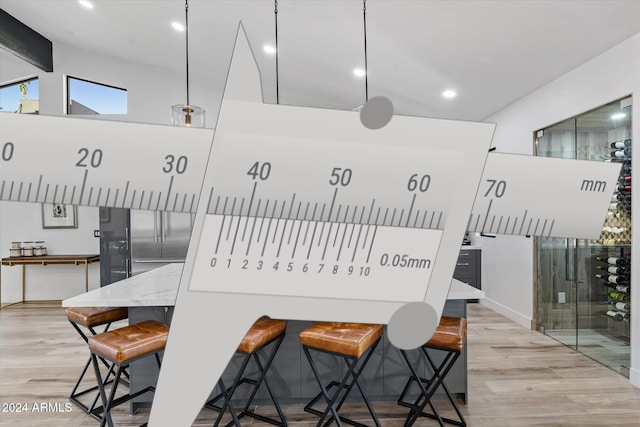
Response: 37.2mm
